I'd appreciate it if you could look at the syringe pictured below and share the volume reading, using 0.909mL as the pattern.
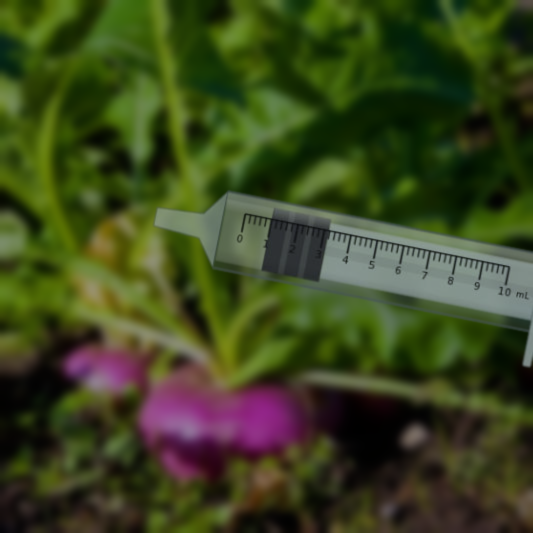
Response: 1mL
